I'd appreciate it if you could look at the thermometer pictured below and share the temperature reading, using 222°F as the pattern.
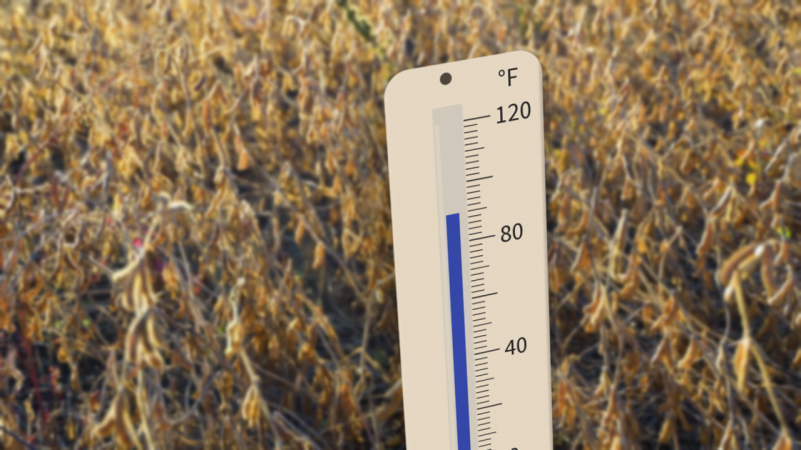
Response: 90°F
